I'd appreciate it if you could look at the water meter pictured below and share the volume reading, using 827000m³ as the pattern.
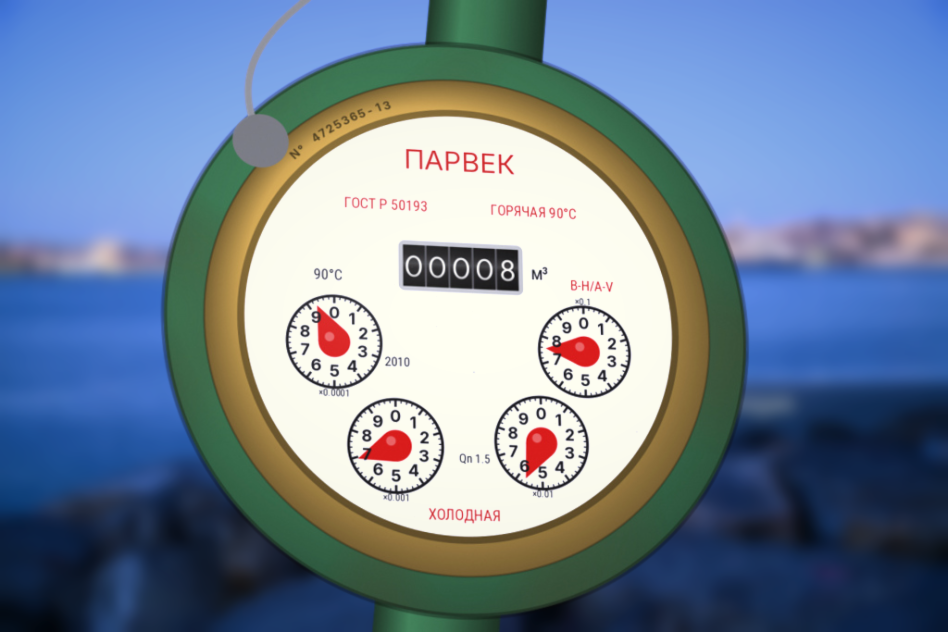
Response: 8.7569m³
